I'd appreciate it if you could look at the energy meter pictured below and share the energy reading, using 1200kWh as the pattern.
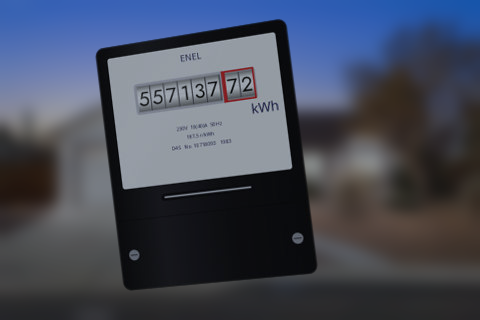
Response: 557137.72kWh
